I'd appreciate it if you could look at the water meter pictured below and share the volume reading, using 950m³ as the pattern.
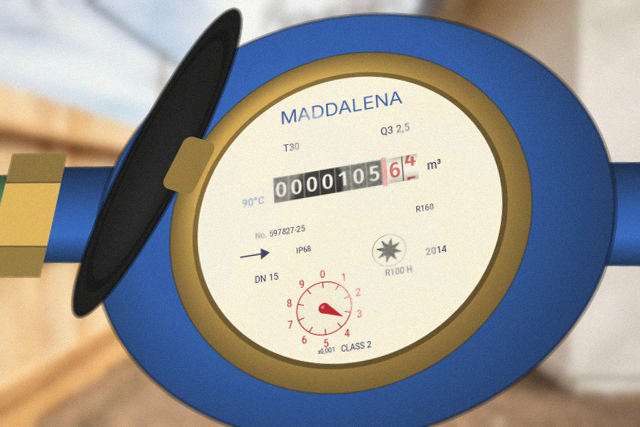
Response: 105.643m³
